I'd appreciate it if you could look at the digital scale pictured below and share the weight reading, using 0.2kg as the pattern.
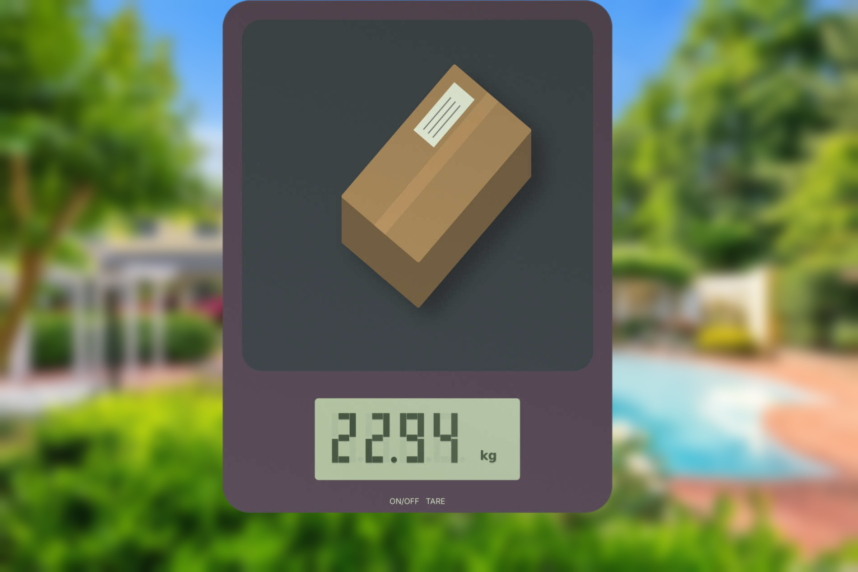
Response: 22.94kg
